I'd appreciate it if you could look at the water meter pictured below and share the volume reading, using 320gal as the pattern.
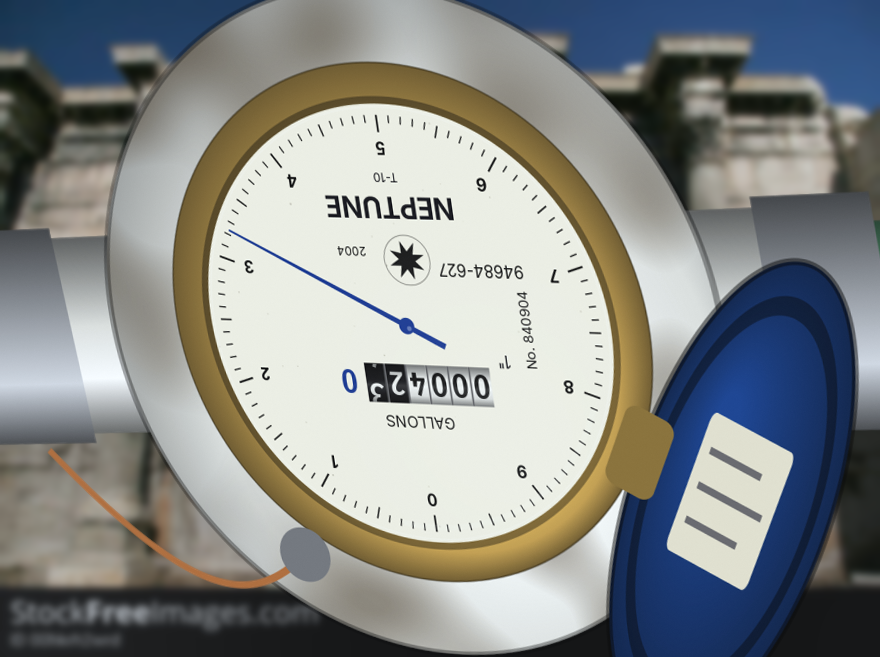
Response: 4233.2gal
